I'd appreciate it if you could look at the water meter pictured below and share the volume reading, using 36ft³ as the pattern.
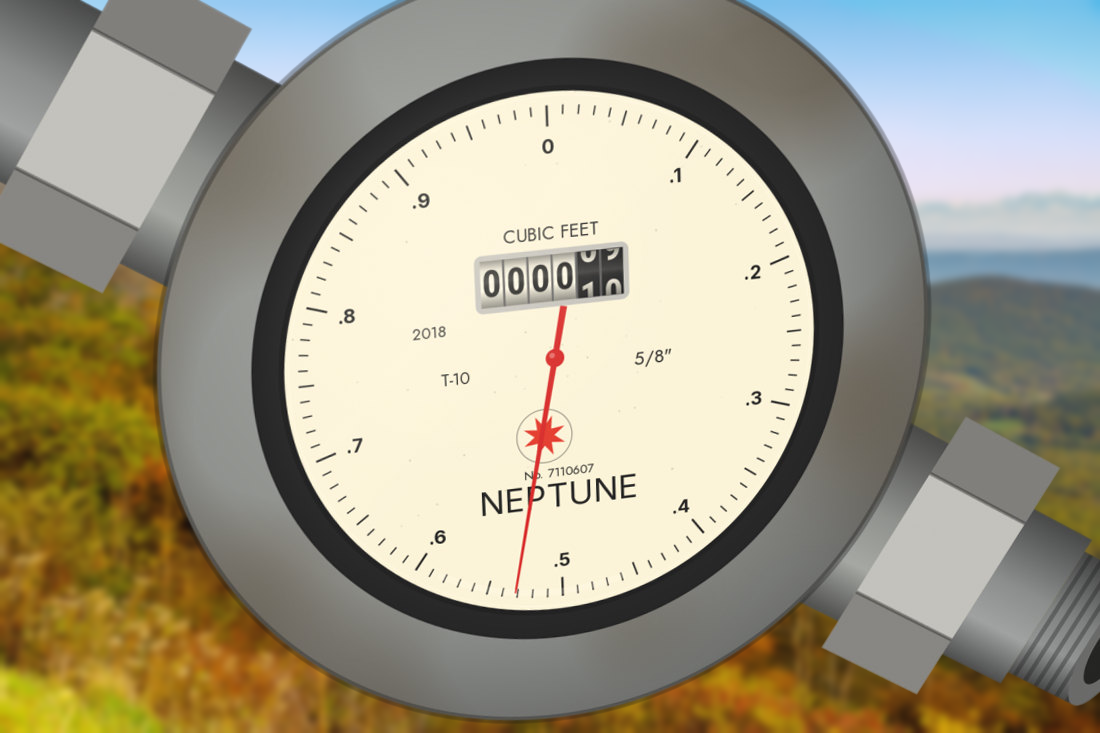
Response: 9.53ft³
